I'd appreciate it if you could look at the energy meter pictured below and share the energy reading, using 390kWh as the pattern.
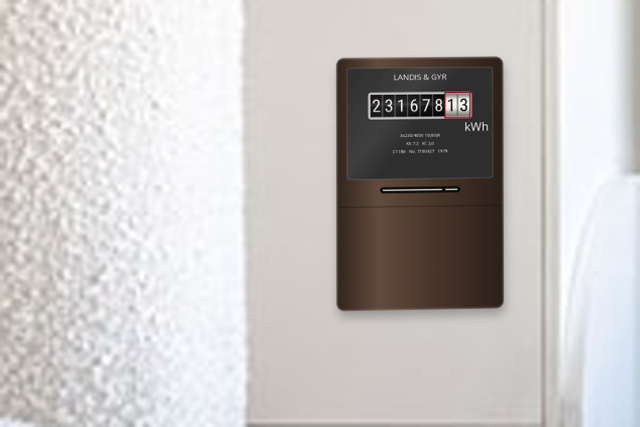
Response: 231678.13kWh
